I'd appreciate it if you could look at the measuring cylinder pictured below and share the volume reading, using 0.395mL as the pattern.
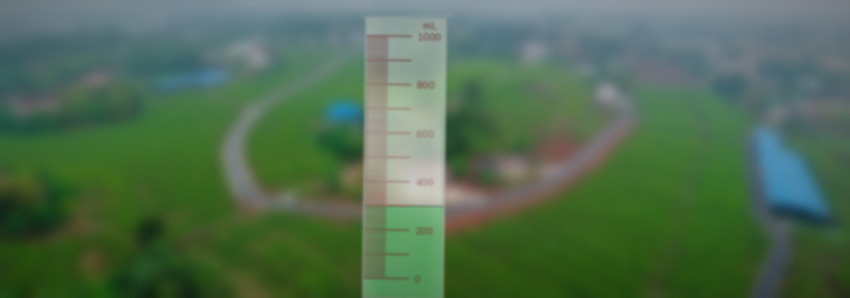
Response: 300mL
